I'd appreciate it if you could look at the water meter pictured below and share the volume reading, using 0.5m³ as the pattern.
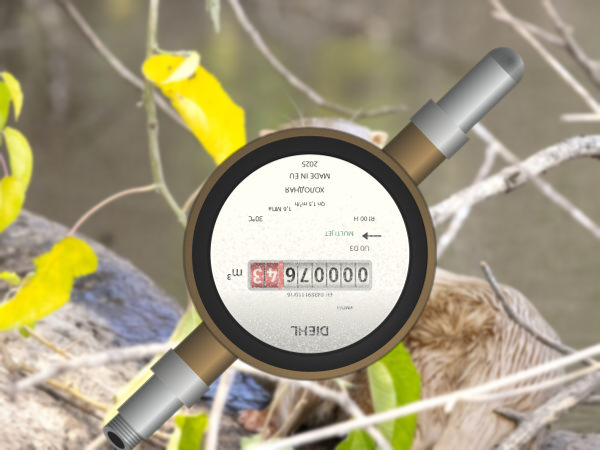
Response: 76.43m³
